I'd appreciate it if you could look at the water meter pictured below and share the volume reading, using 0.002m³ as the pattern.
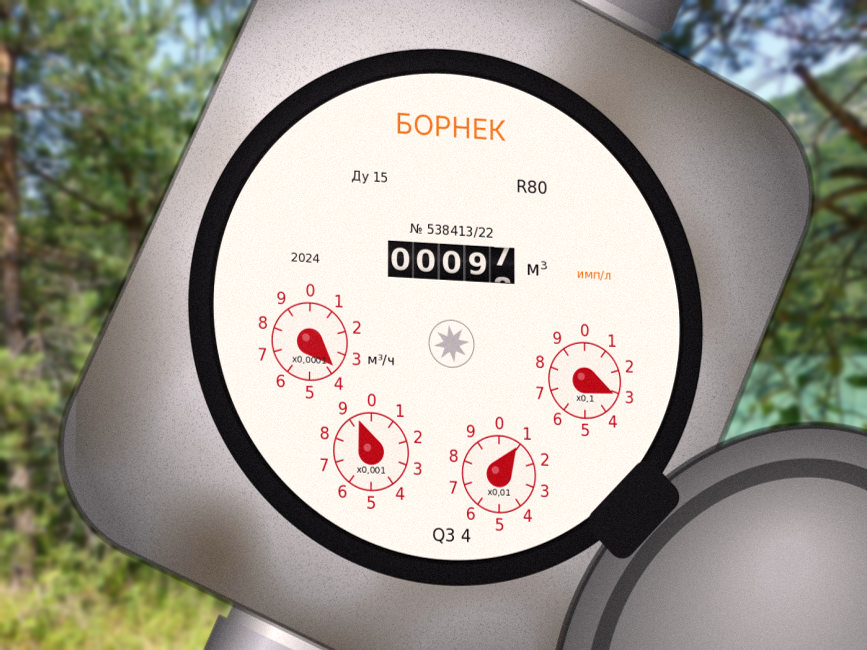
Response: 97.3093m³
